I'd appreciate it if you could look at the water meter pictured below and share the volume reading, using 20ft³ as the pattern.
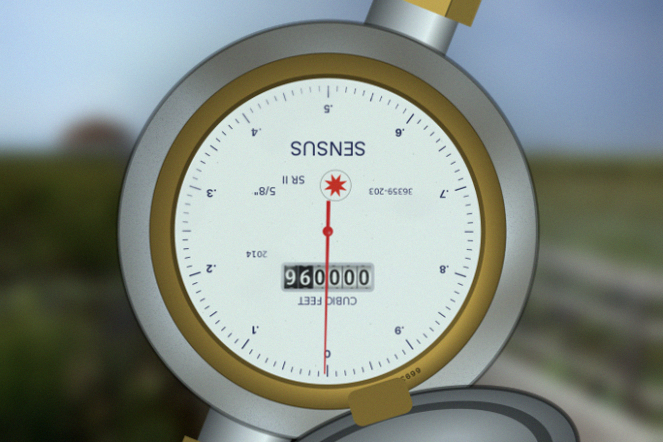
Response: 96.00ft³
